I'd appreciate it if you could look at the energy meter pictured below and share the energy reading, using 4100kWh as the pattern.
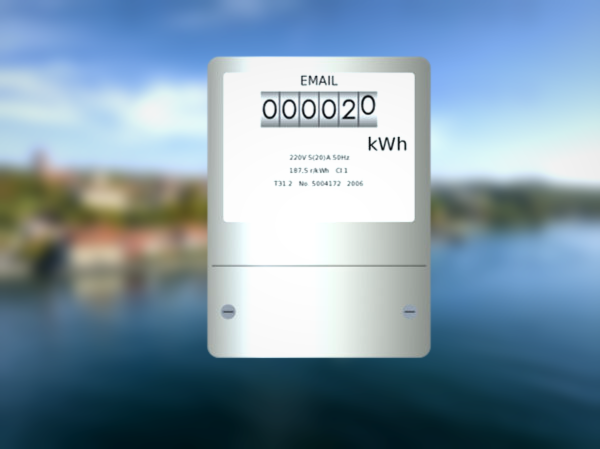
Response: 20kWh
